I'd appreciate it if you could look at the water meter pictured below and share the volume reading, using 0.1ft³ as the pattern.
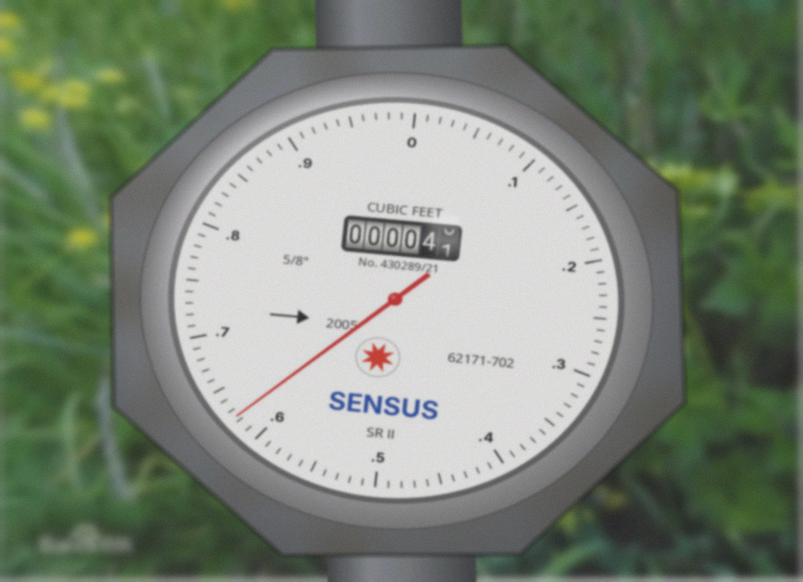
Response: 40.62ft³
